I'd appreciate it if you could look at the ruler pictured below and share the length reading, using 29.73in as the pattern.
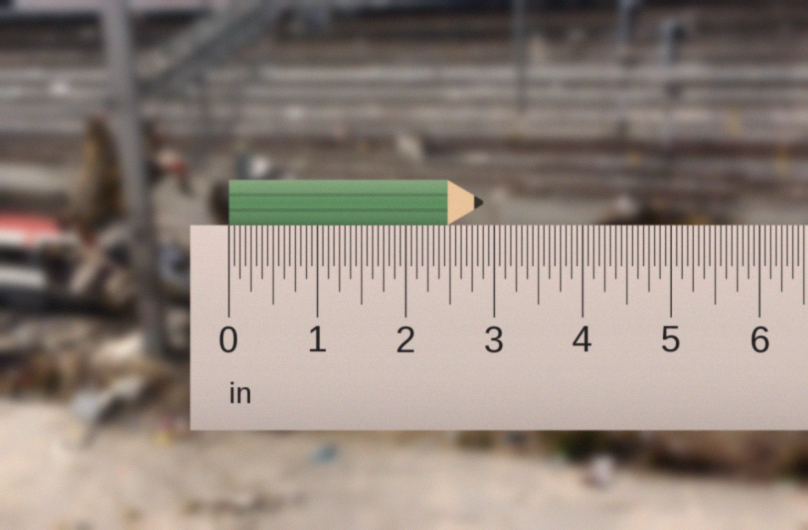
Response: 2.875in
